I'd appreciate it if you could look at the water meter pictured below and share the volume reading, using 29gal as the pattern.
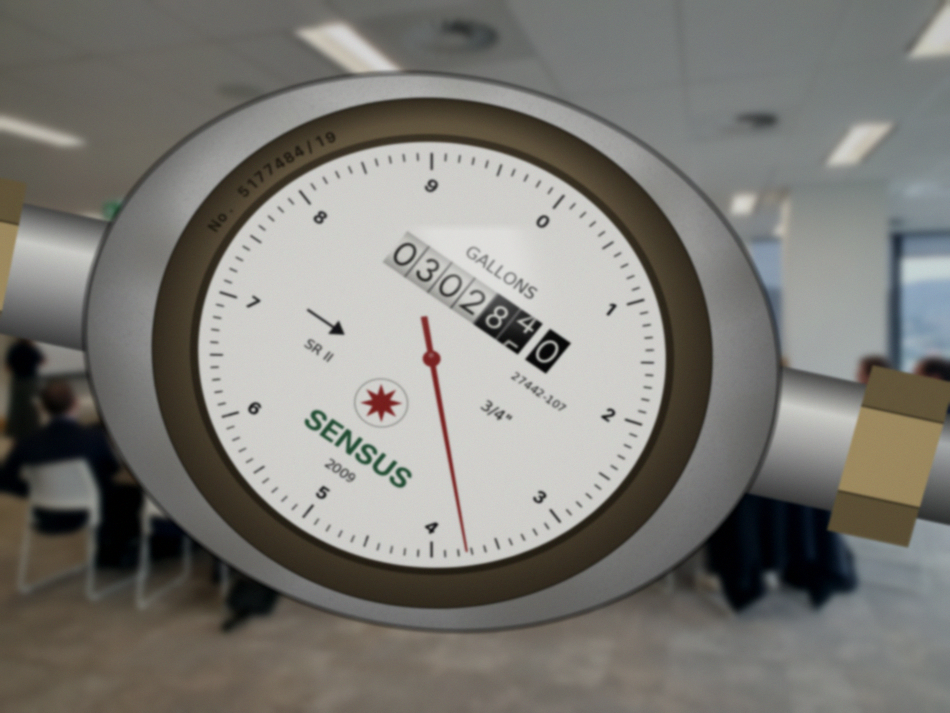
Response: 302843.7gal
